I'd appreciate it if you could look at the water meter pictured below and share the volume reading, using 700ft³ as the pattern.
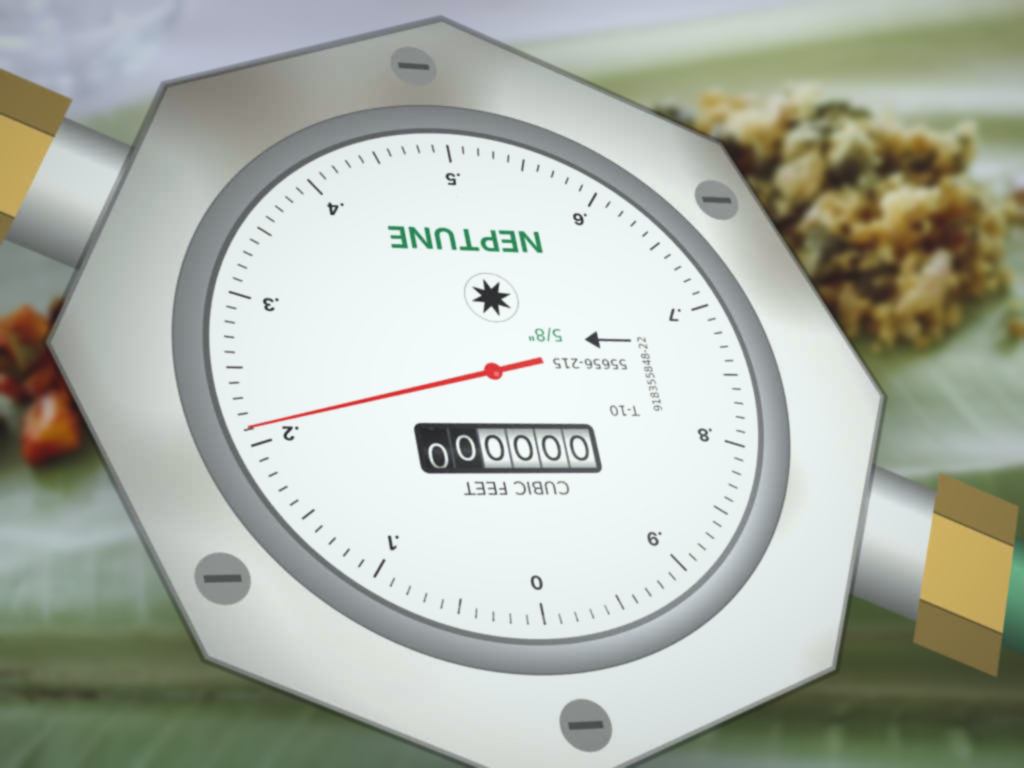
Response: 0.21ft³
